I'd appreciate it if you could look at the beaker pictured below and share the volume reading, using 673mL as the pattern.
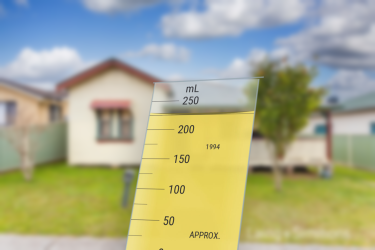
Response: 225mL
